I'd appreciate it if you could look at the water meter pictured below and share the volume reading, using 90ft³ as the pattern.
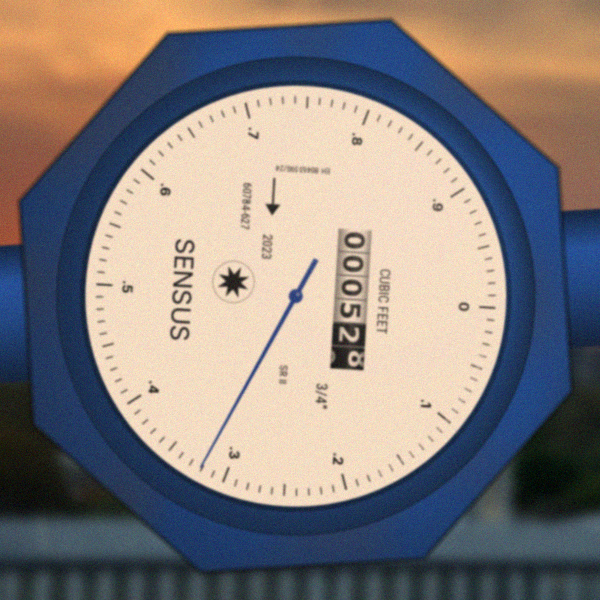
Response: 528.32ft³
